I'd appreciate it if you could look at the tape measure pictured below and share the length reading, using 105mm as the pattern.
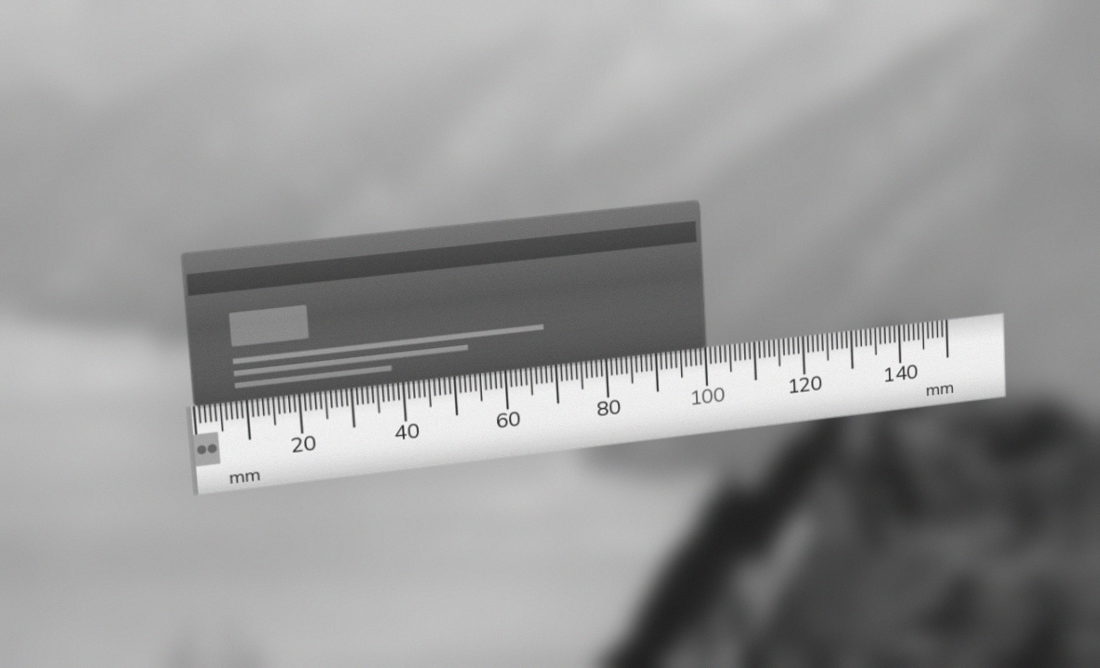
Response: 100mm
